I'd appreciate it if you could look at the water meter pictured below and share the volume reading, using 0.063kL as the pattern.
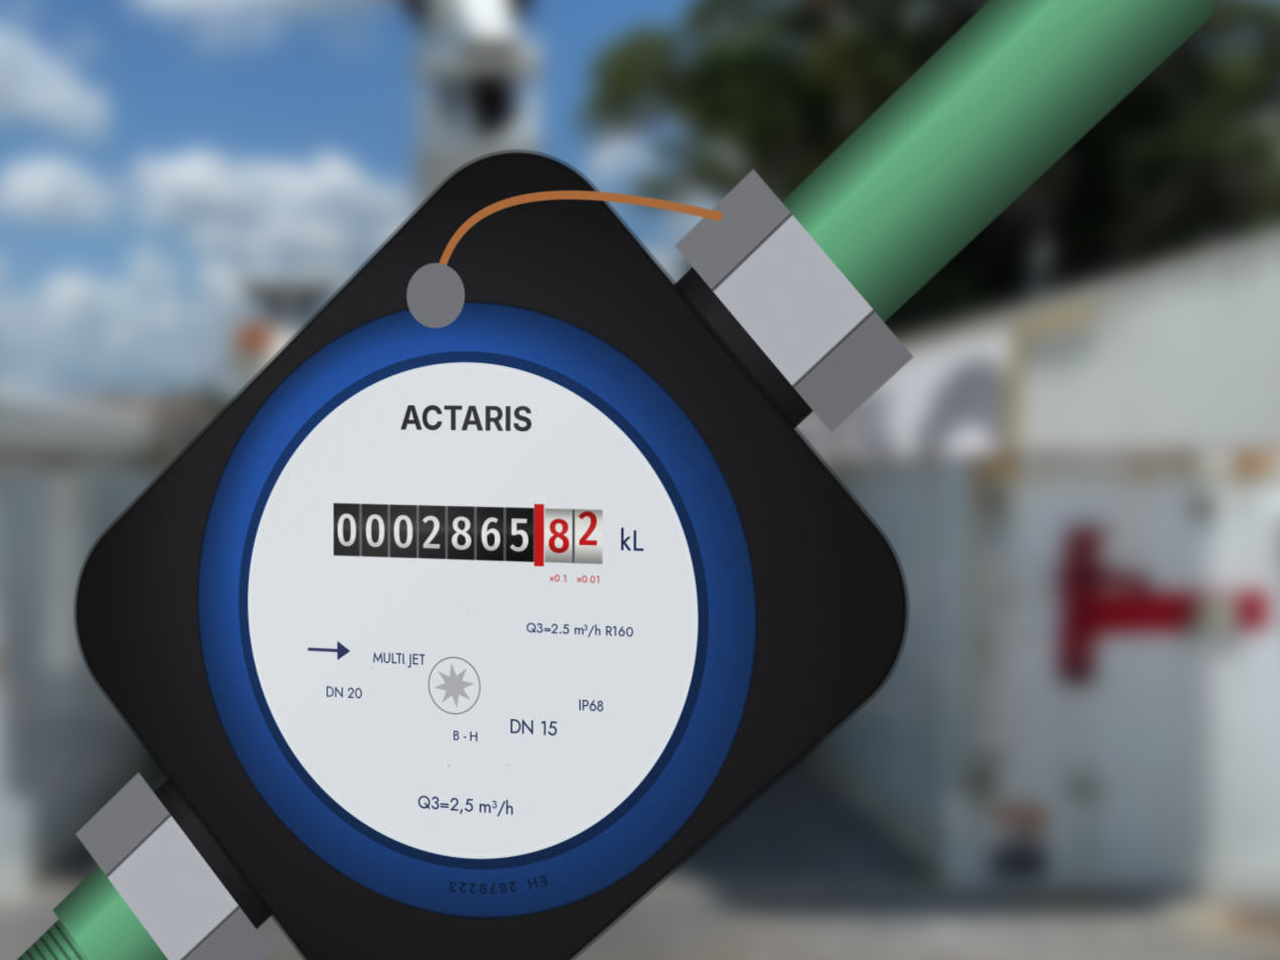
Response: 2865.82kL
